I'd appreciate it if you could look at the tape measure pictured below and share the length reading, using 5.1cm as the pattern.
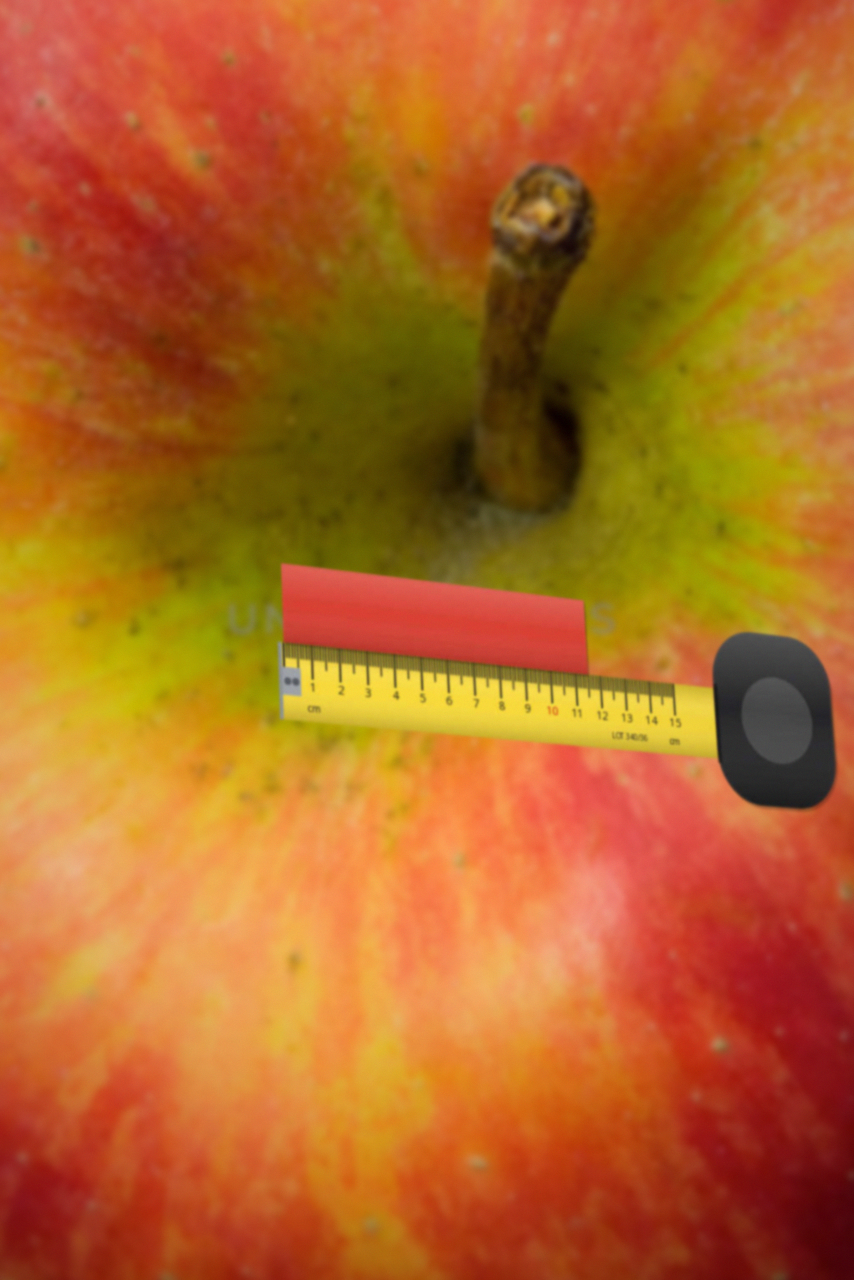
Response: 11.5cm
